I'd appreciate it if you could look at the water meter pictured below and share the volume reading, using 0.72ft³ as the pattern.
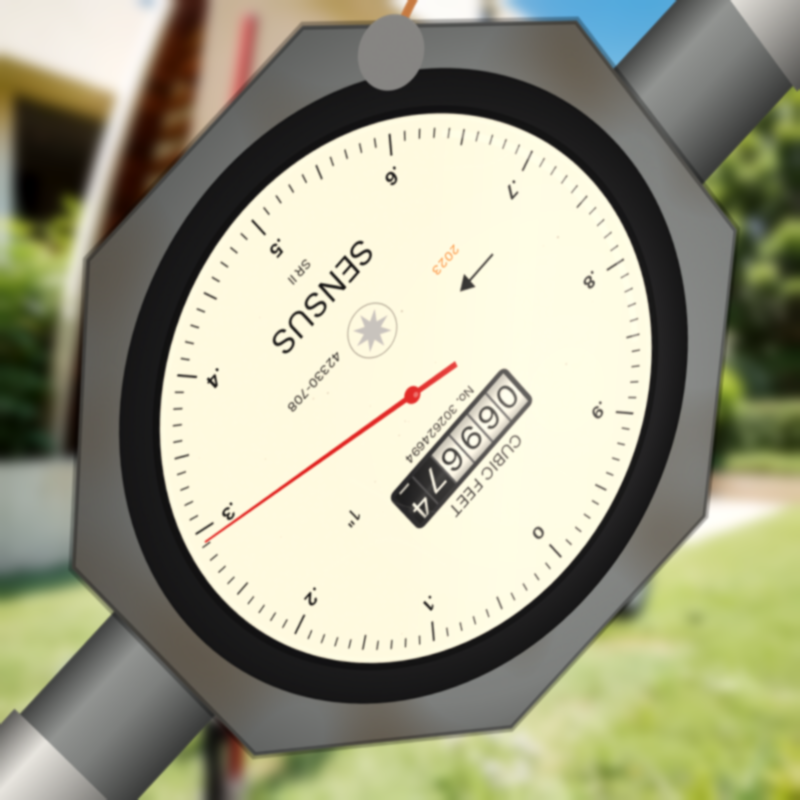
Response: 69674.29ft³
